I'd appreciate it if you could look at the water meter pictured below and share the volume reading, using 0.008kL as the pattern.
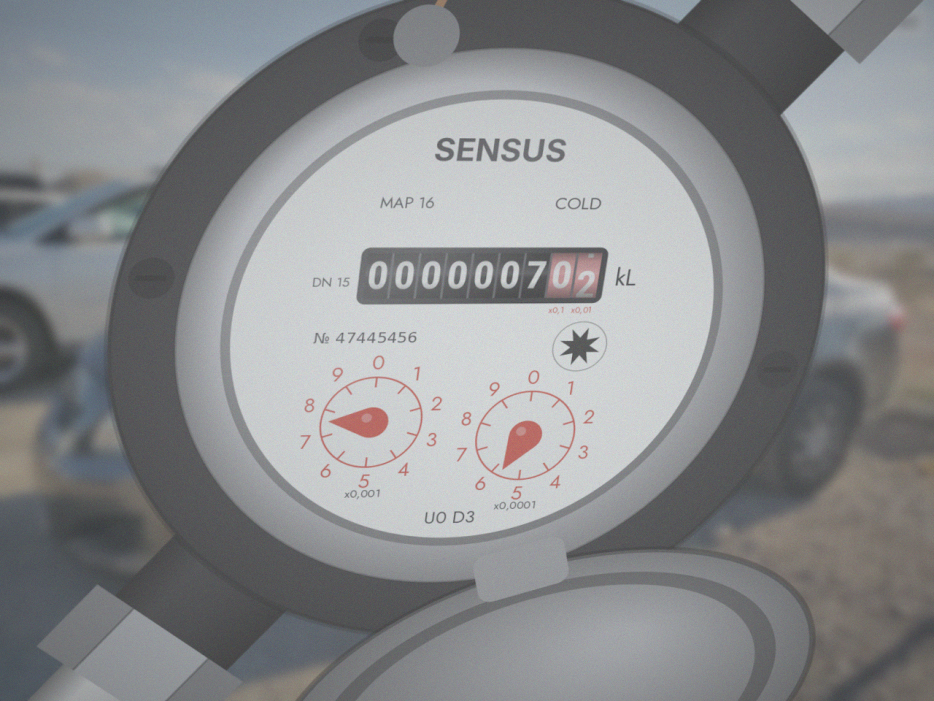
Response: 7.0175kL
